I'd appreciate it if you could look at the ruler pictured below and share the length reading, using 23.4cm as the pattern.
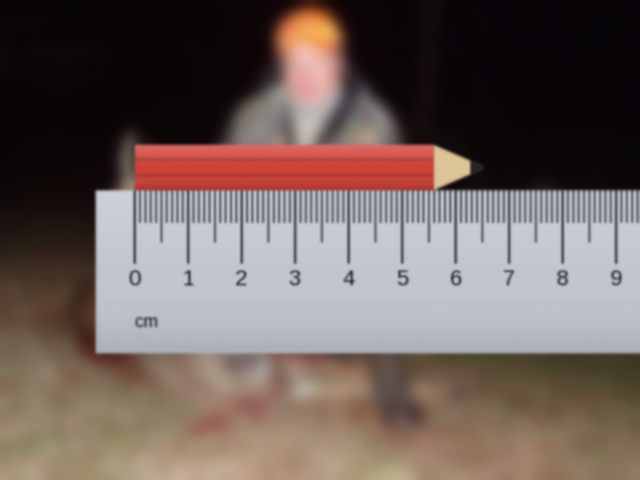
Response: 6.5cm
